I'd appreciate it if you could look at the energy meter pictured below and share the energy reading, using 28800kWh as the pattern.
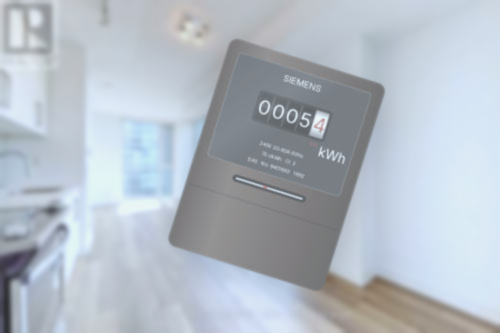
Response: 5.4kWh
